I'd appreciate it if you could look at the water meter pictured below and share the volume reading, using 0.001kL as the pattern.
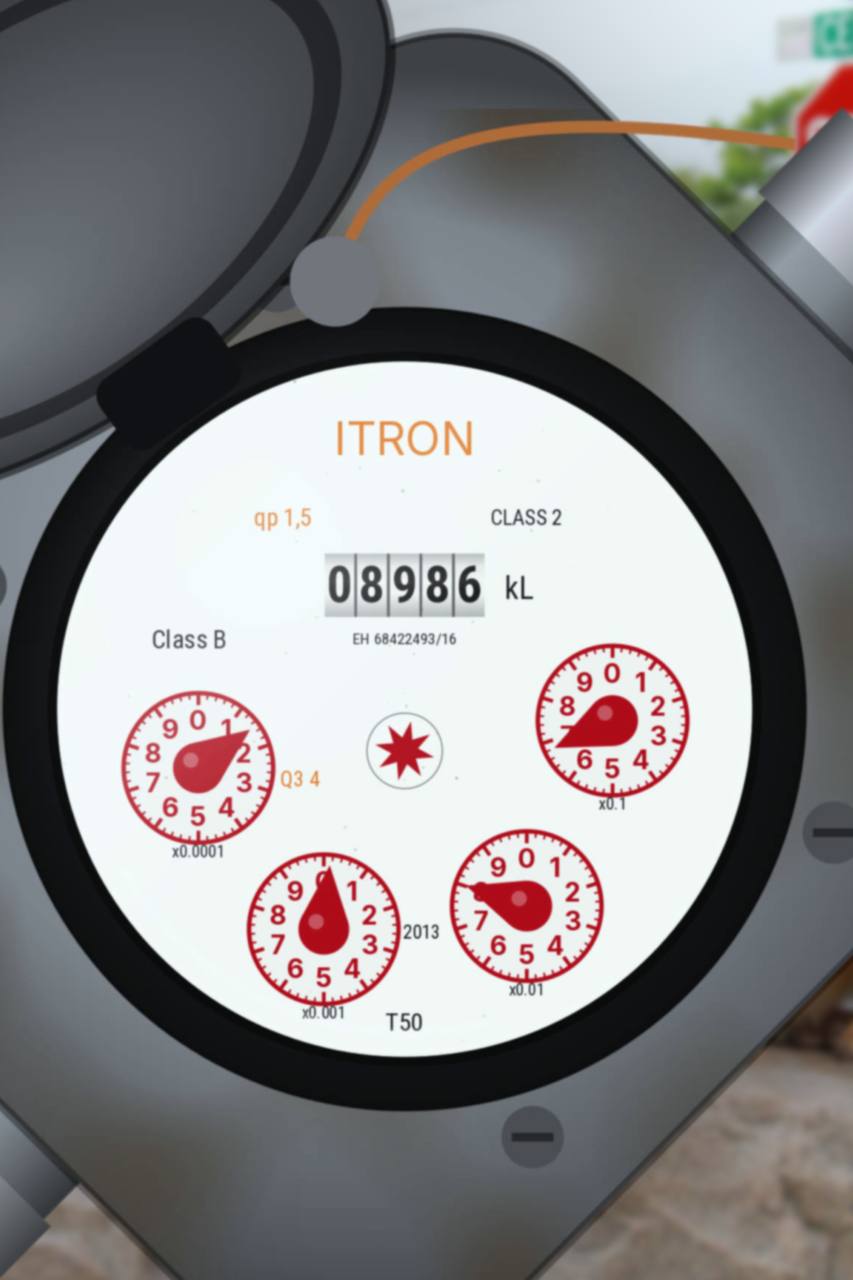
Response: 8986.6801kL
